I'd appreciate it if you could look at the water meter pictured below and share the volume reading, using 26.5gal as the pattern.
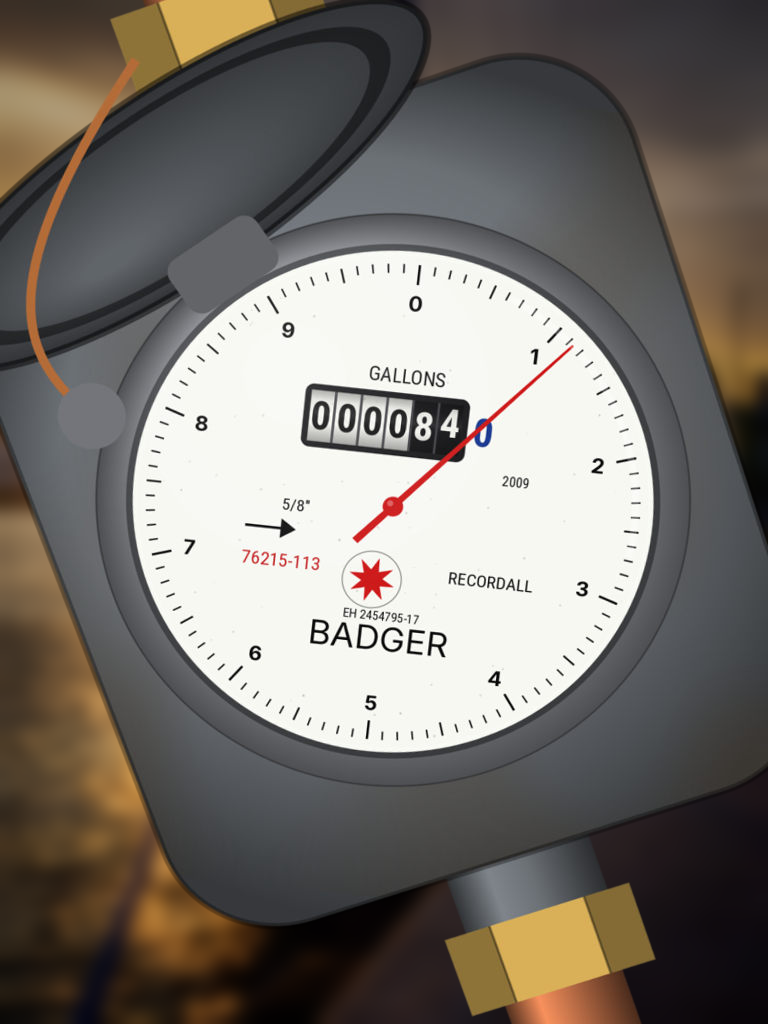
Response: 841.1gal
